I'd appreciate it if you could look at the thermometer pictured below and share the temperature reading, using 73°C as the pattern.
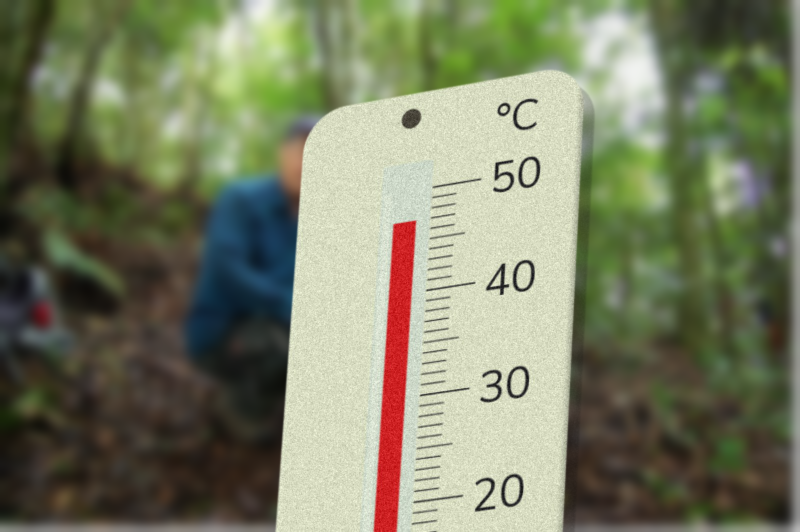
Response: 47°C
